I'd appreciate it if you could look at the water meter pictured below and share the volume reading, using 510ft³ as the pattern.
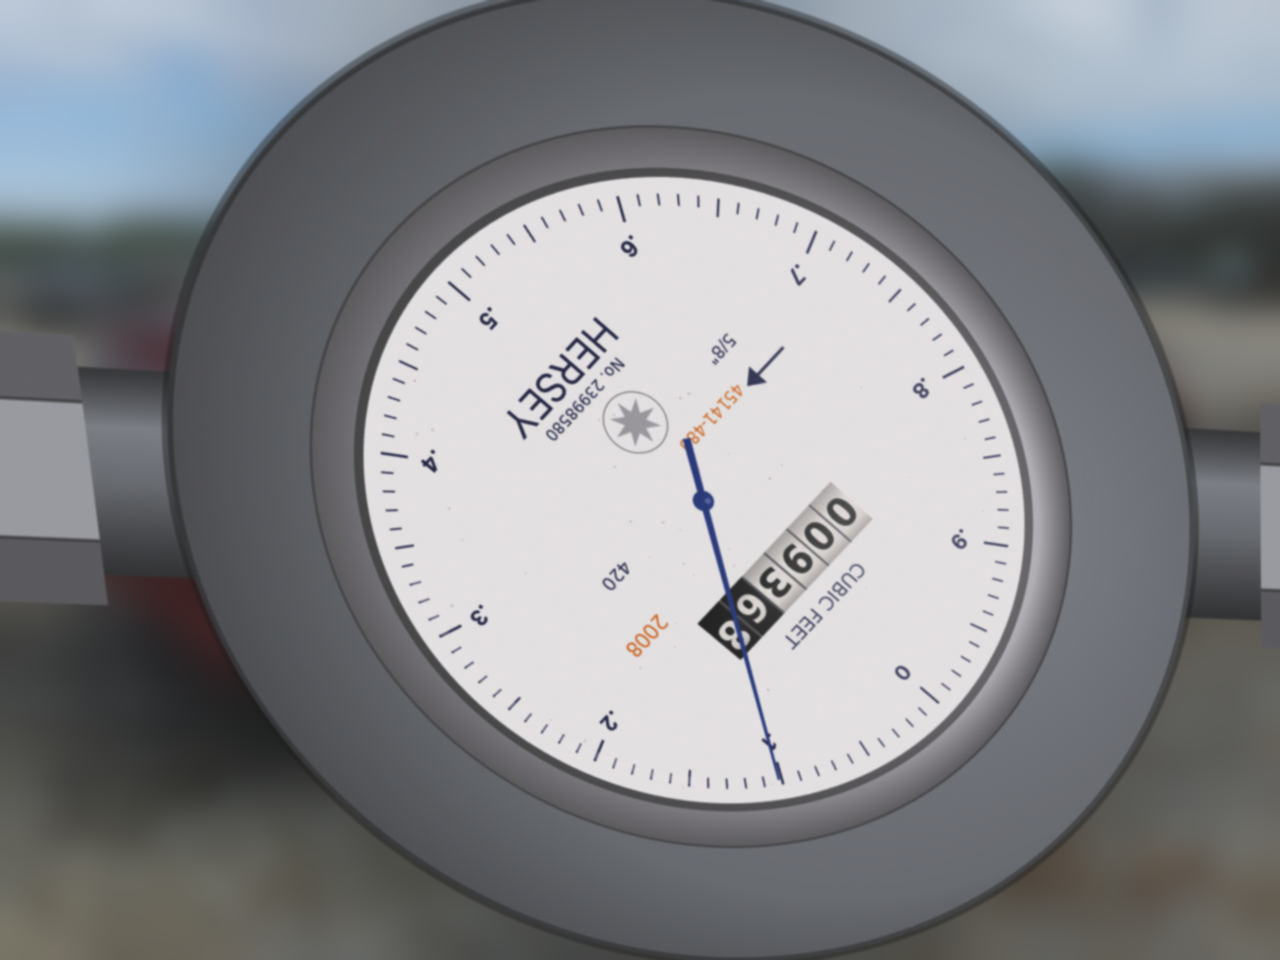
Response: 9368.10ft³
